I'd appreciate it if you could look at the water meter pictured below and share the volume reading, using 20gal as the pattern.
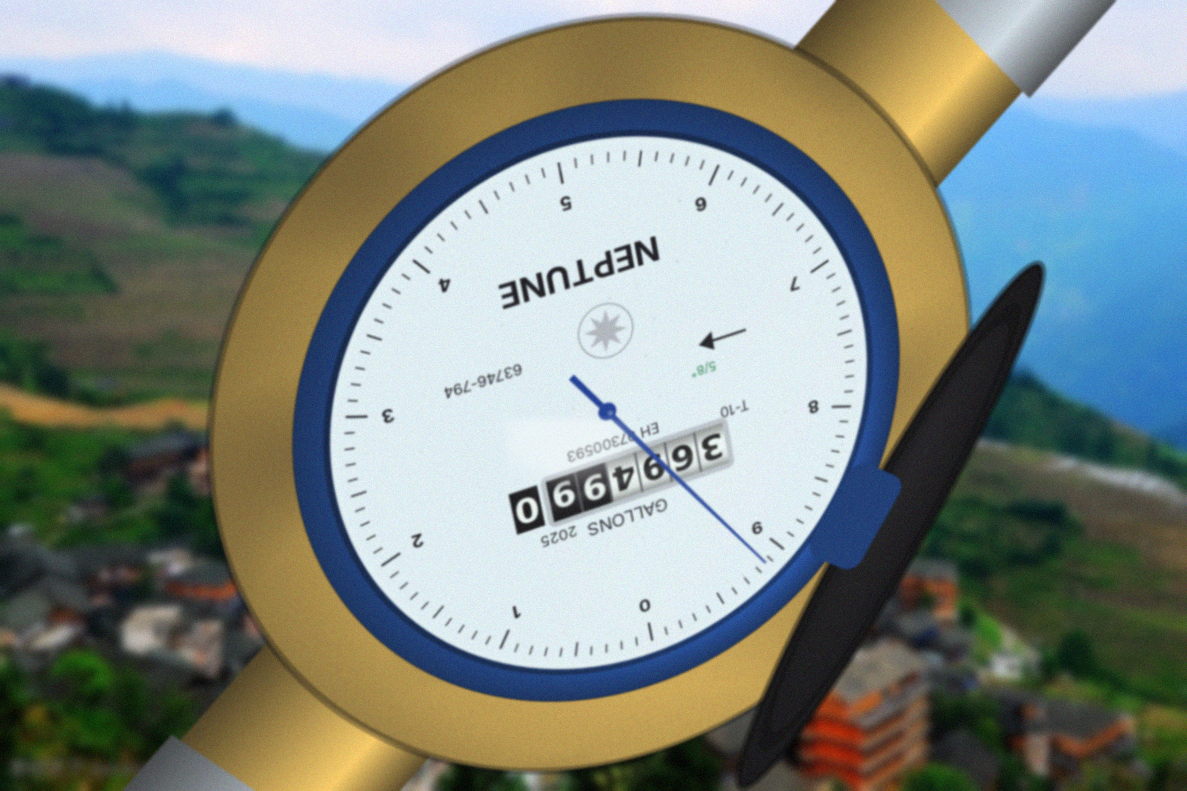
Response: 3694989.1gal
